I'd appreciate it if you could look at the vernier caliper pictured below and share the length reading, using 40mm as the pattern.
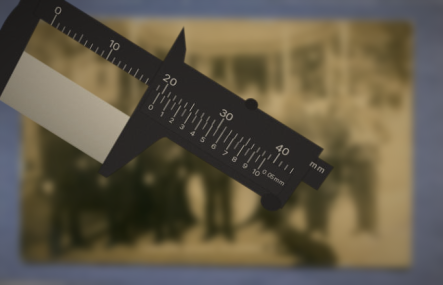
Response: 19.6mm
